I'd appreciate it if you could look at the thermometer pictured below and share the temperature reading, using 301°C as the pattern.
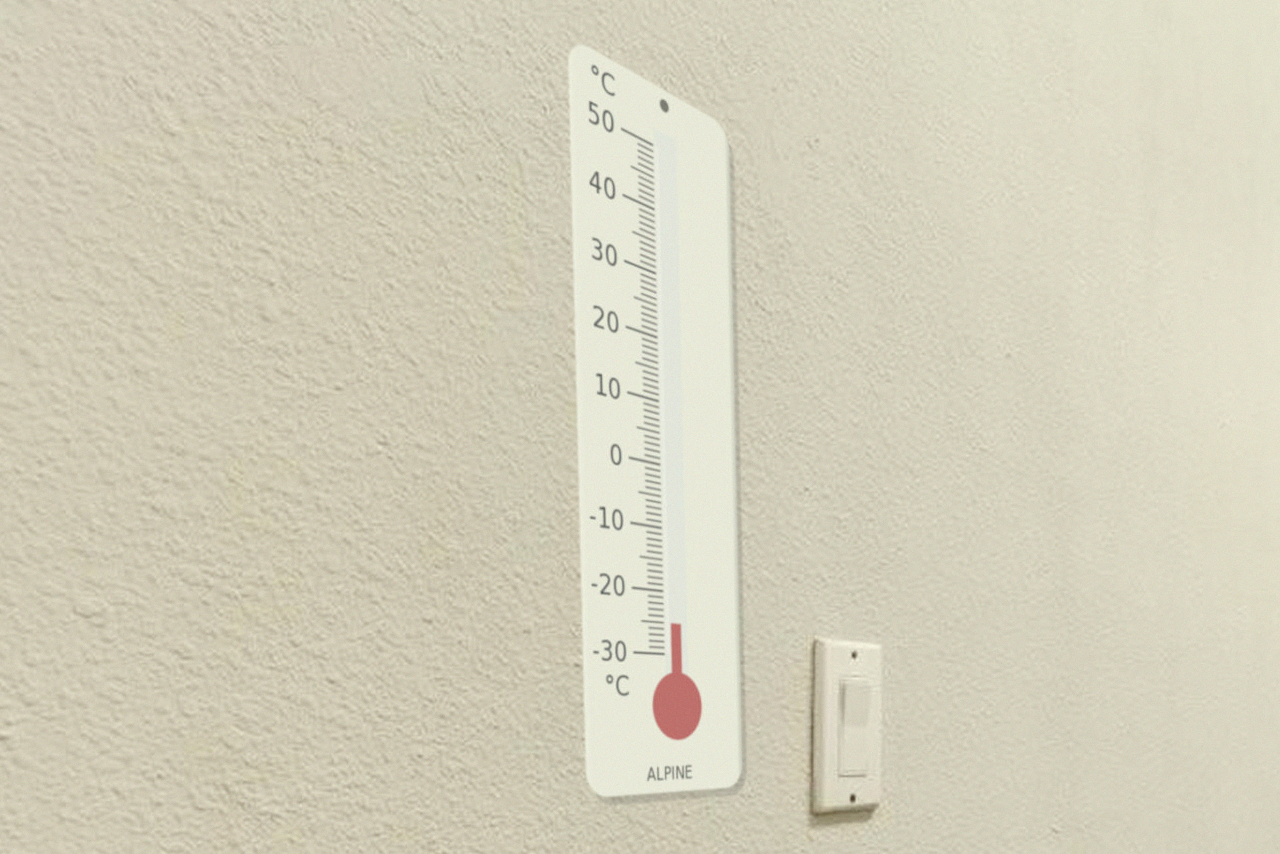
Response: -25°C
